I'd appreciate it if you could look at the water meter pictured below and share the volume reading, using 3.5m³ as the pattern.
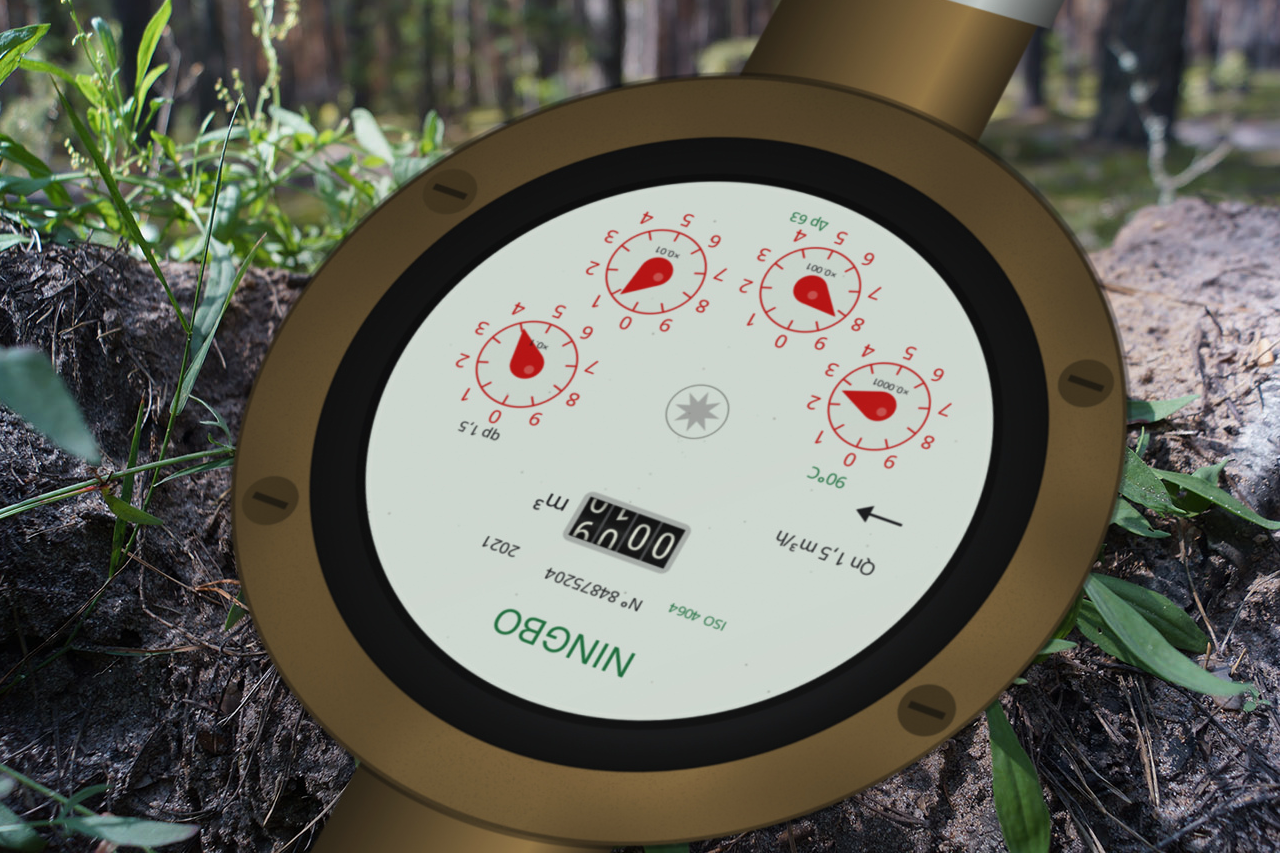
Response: 9.4082m³
